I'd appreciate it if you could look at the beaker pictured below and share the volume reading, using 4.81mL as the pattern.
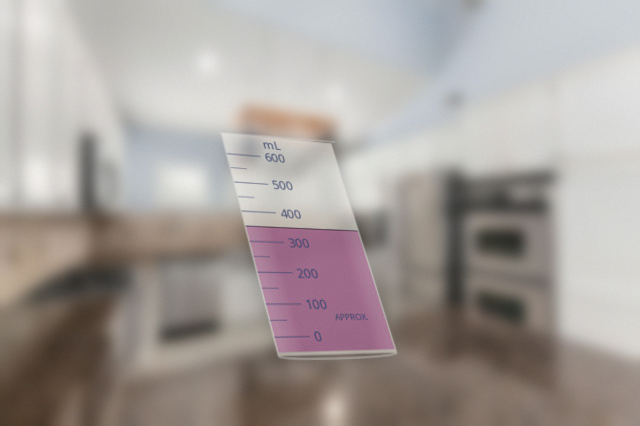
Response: 350mL
